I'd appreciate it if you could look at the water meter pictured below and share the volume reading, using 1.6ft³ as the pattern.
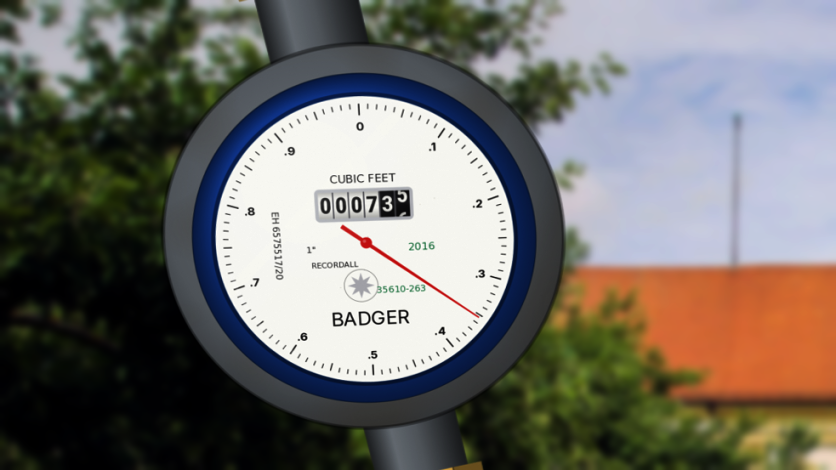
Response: 735.35ft³
